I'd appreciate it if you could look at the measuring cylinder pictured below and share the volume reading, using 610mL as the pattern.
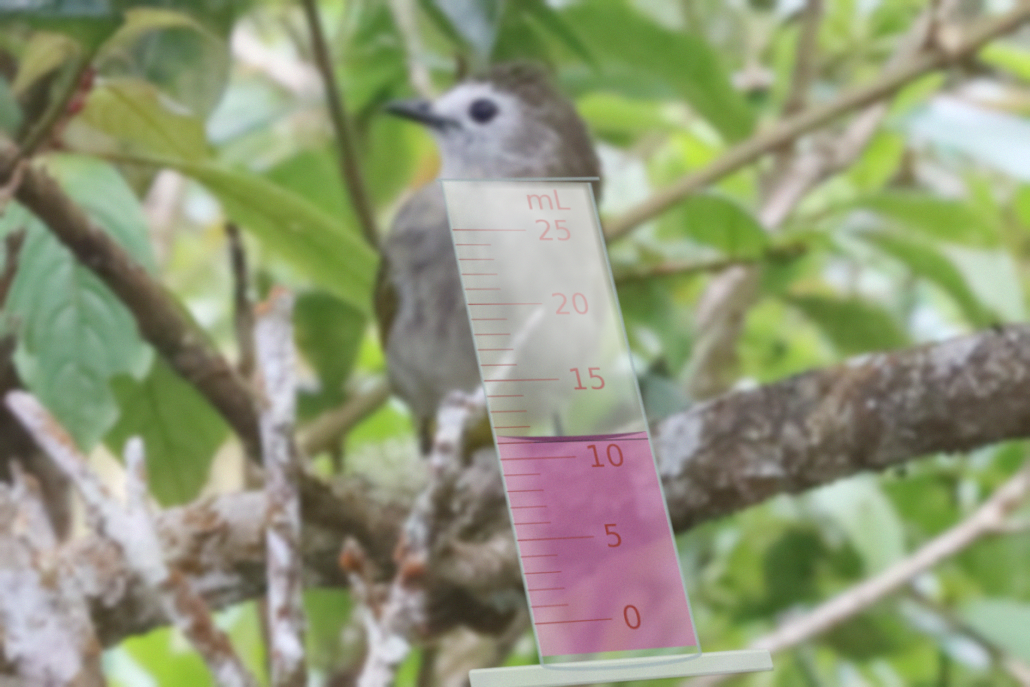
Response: 11mL
